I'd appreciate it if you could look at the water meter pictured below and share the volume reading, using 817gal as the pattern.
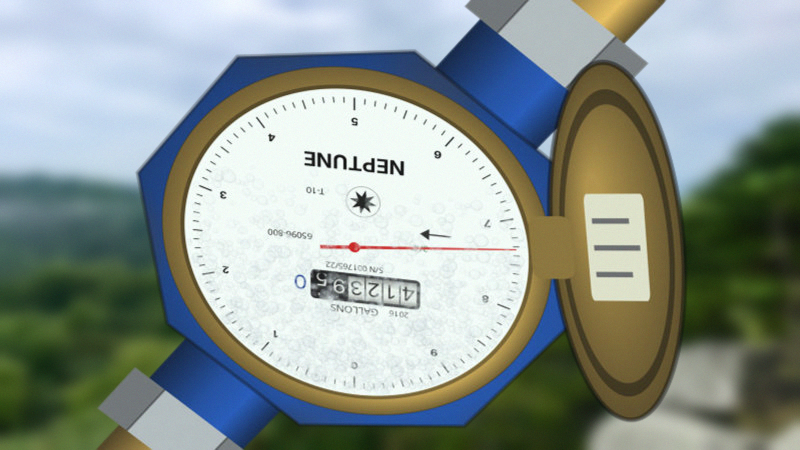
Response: 4123947.3gal
